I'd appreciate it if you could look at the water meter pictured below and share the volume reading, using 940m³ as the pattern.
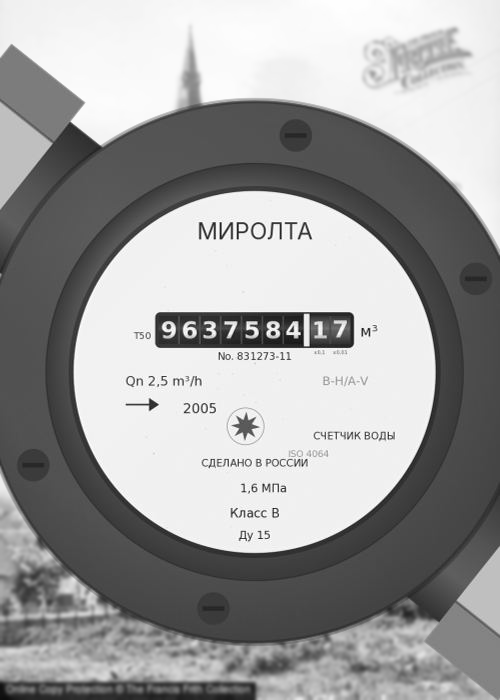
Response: 9637584.17m³
